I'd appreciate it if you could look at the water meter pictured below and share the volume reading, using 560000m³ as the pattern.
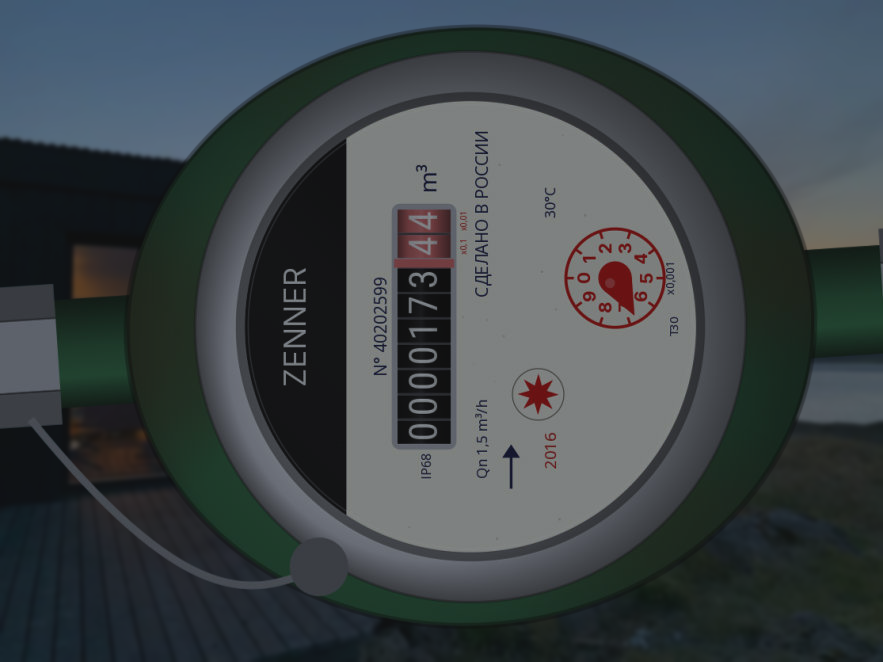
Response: 173.446m³
